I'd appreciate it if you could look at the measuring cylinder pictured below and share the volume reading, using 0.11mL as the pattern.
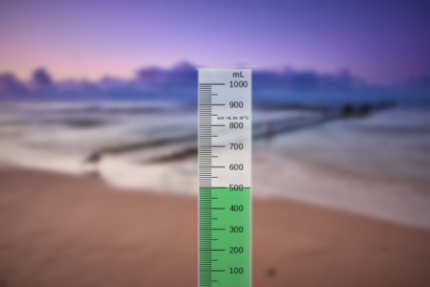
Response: 500mL
